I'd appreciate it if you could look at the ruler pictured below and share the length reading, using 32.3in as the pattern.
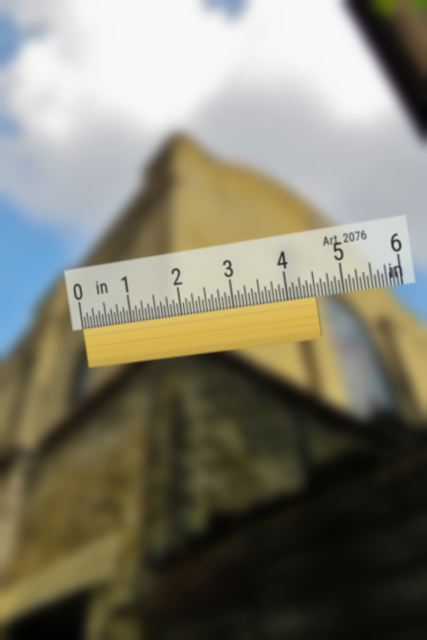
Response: 4.5in
